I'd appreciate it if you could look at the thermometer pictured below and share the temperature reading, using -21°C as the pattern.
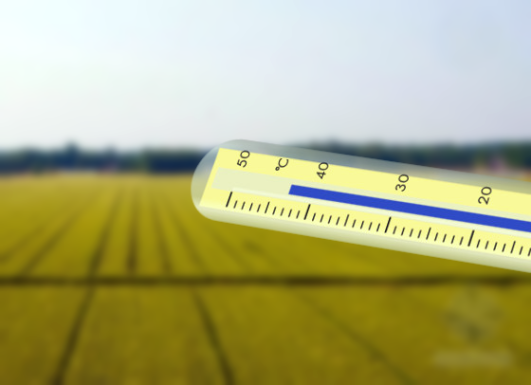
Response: 43°C
